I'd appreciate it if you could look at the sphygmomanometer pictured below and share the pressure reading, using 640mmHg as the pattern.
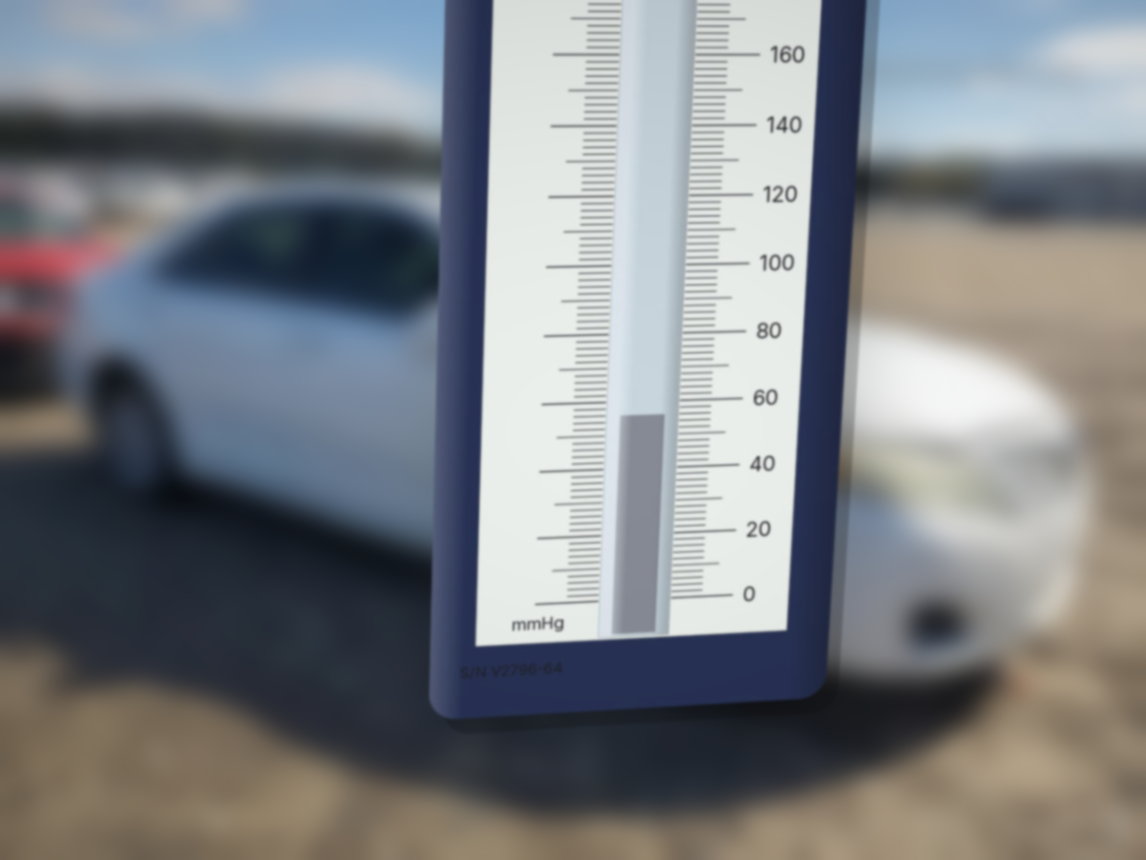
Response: 56mmHg
